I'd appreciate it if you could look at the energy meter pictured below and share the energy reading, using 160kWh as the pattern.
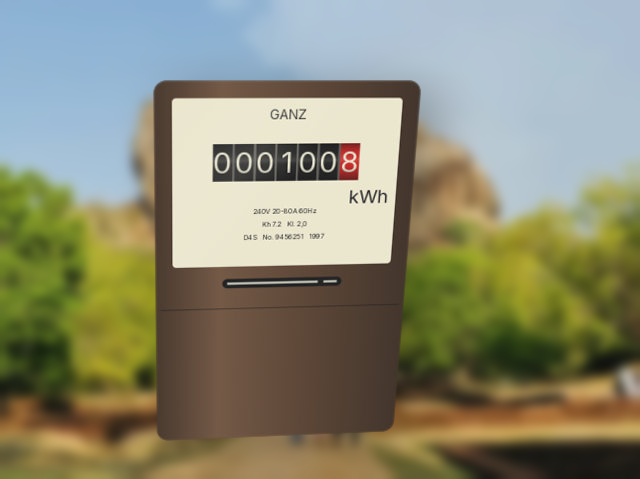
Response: 100.8kWh
